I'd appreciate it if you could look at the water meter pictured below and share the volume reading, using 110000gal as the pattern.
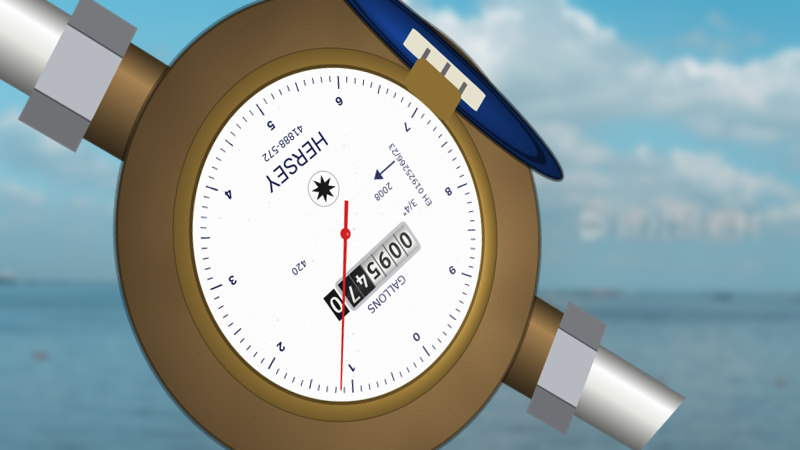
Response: 95471.1gal
